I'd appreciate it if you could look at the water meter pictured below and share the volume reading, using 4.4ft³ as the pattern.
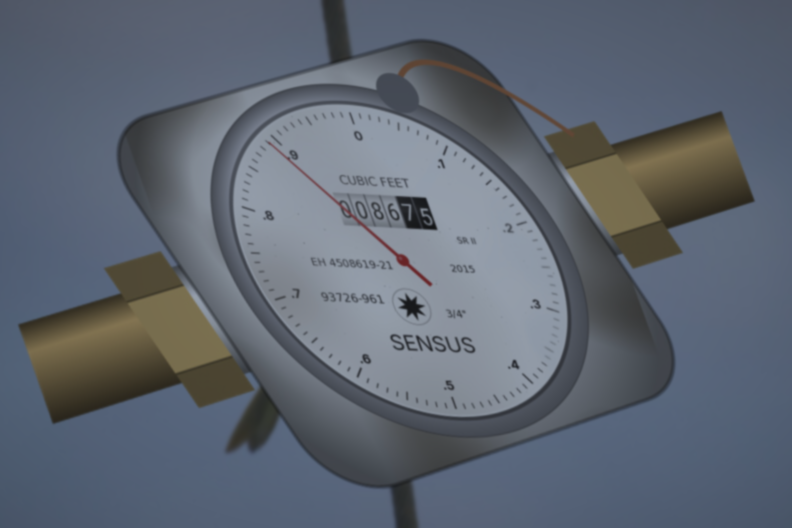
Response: 8674.89ft³
